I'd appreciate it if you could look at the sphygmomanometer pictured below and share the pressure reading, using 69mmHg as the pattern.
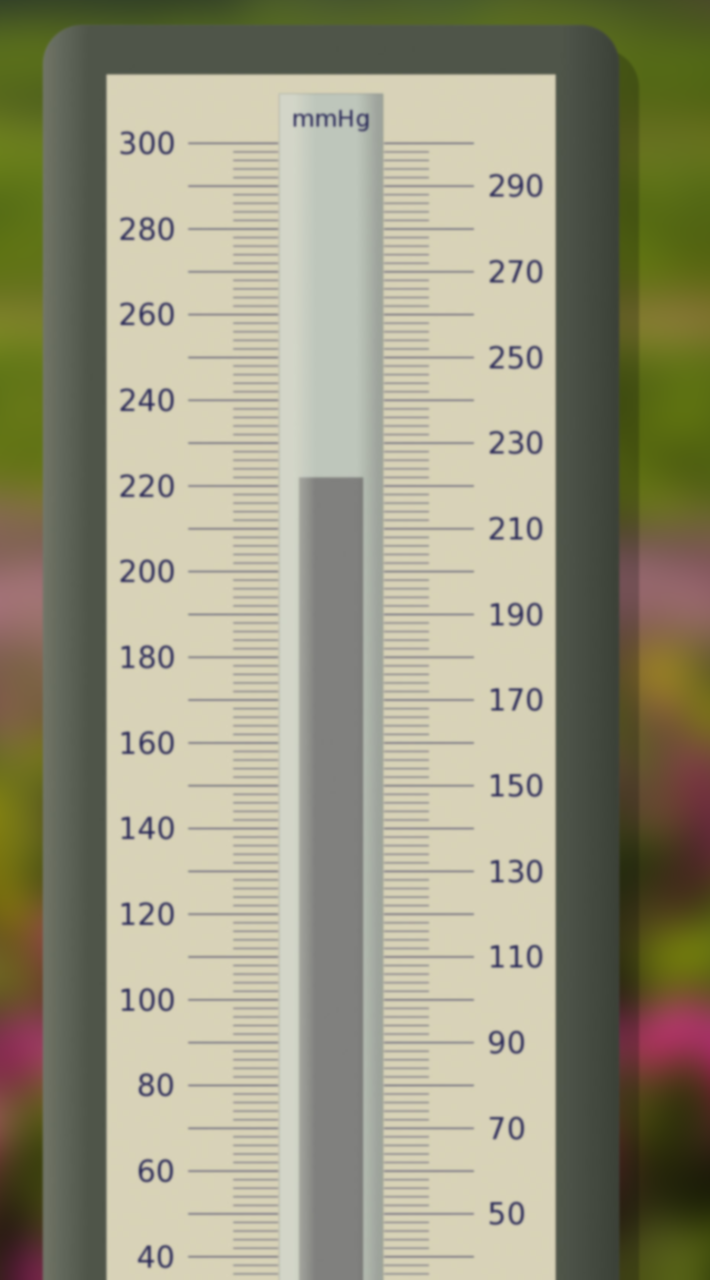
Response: 222mmHg
